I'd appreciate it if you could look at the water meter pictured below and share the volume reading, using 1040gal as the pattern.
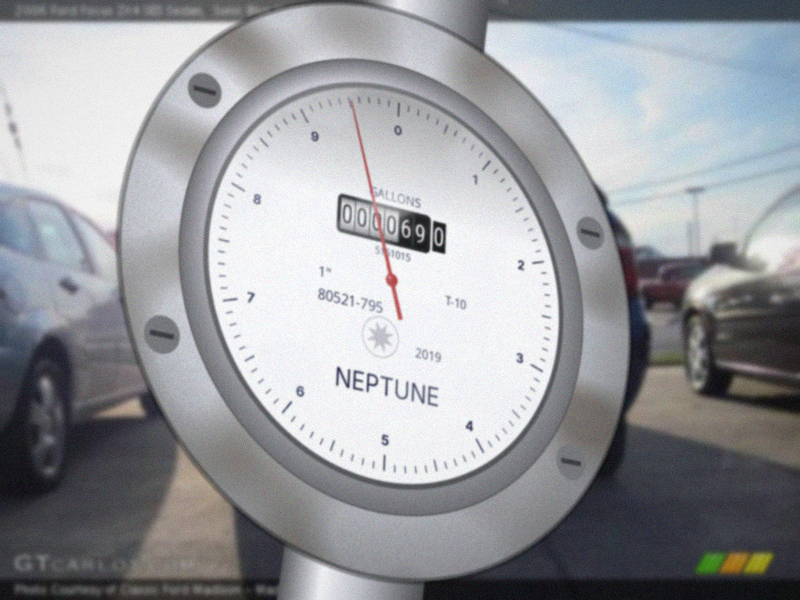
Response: 689.5gal
